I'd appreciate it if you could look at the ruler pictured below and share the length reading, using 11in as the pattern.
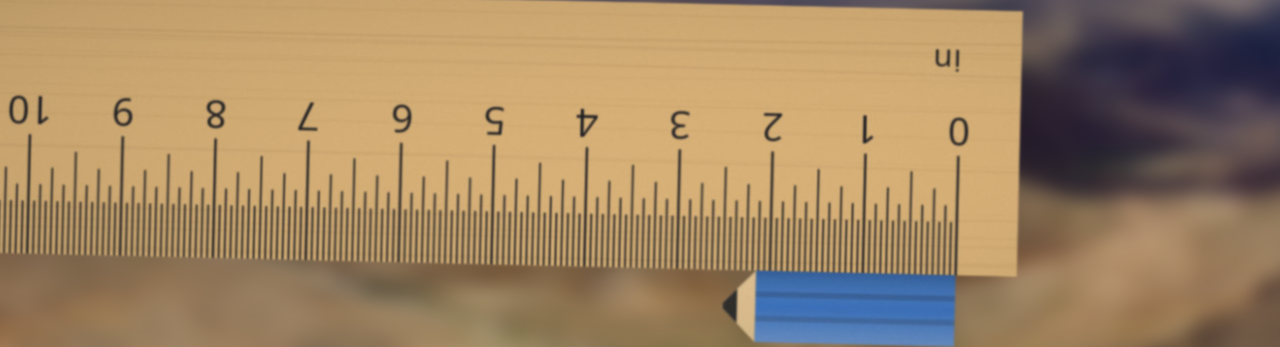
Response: 2.5in
